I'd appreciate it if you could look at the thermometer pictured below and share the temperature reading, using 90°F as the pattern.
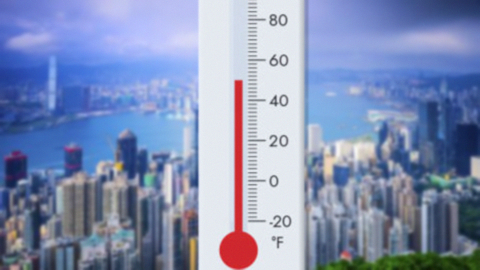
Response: 50°F
